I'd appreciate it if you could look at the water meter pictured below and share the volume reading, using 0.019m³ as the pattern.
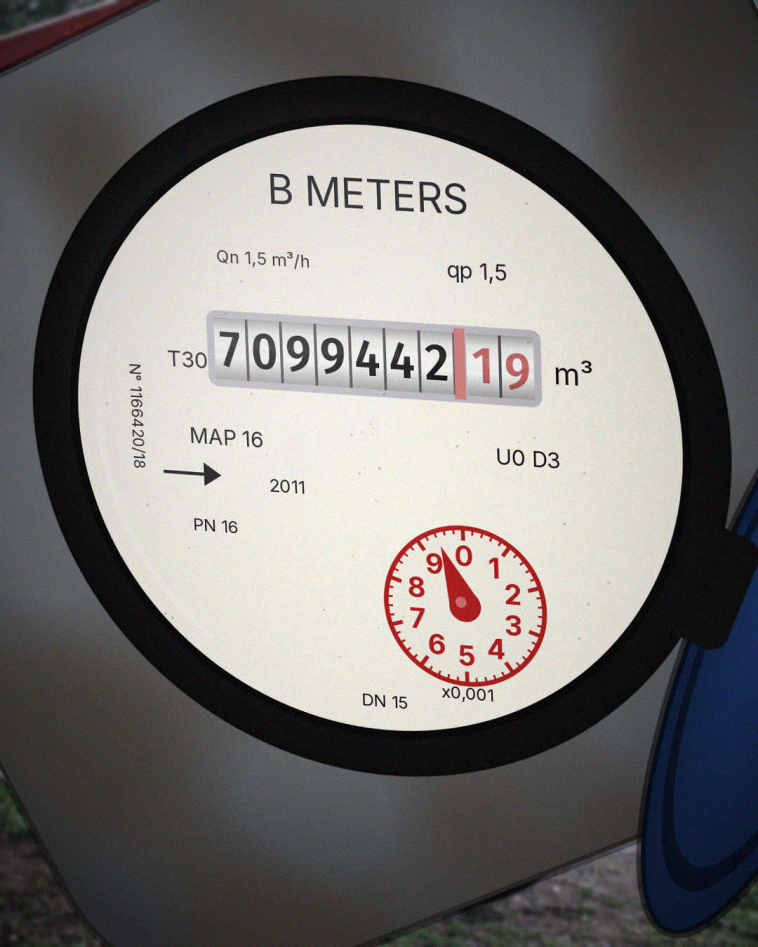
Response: 7099442.189m³
